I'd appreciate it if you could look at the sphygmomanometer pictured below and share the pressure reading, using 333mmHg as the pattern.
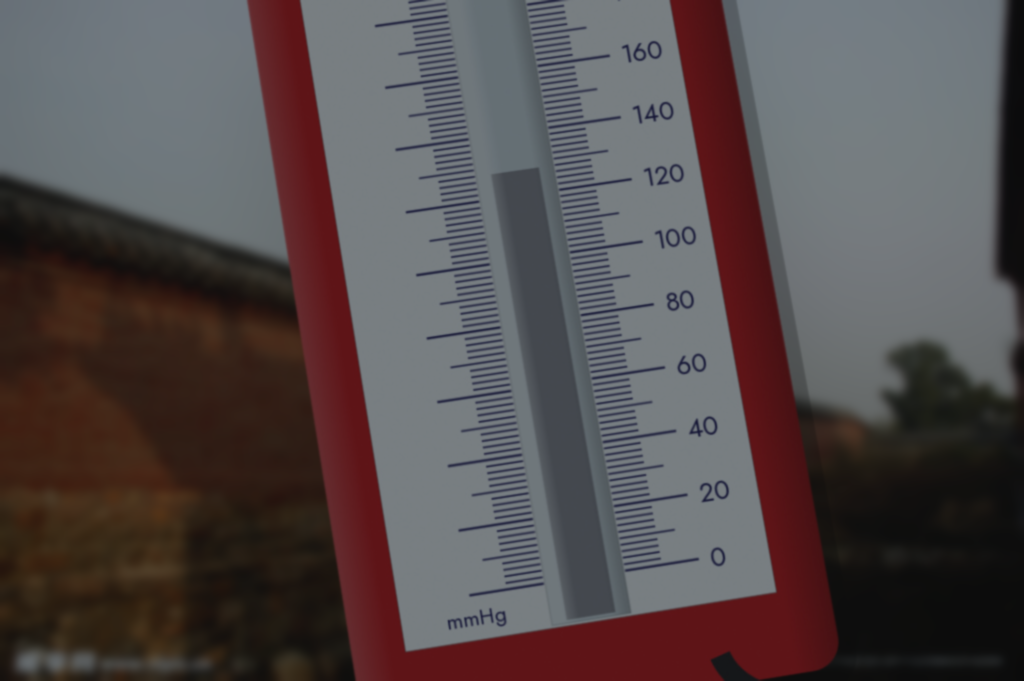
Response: 128mmHg
